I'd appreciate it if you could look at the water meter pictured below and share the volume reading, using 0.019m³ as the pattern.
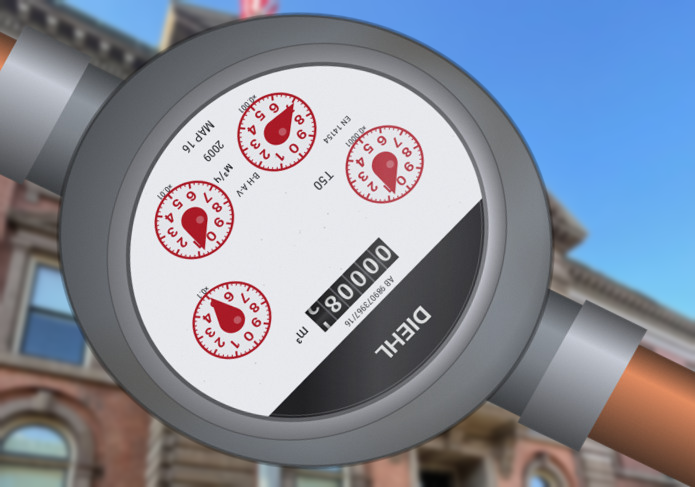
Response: 81.5070m³
